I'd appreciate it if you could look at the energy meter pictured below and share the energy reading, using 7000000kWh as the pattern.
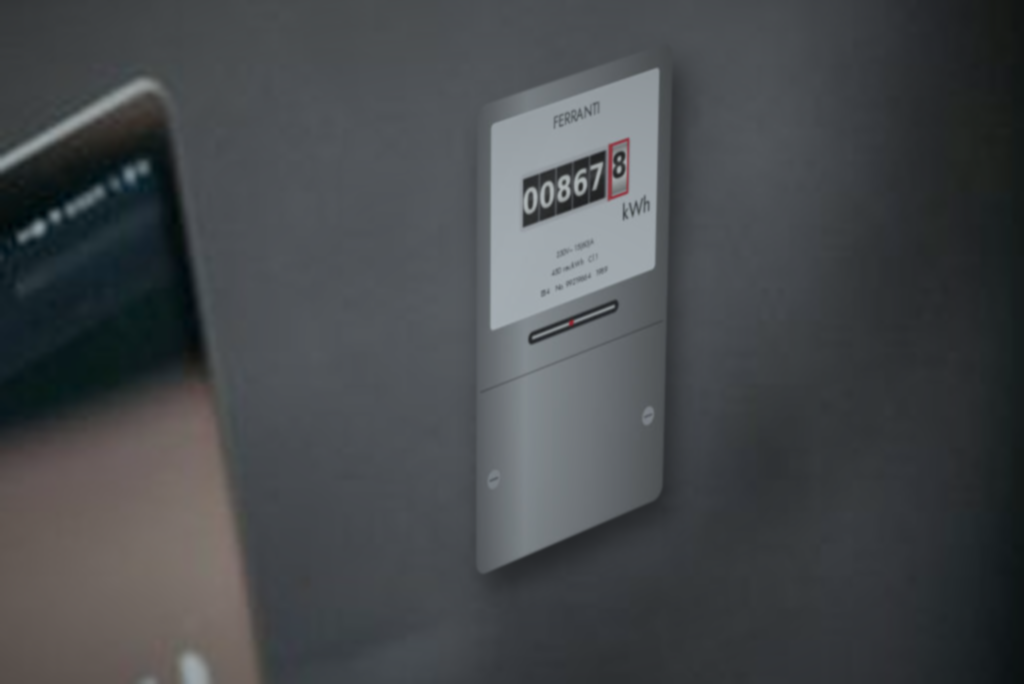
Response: 867.8kWh
